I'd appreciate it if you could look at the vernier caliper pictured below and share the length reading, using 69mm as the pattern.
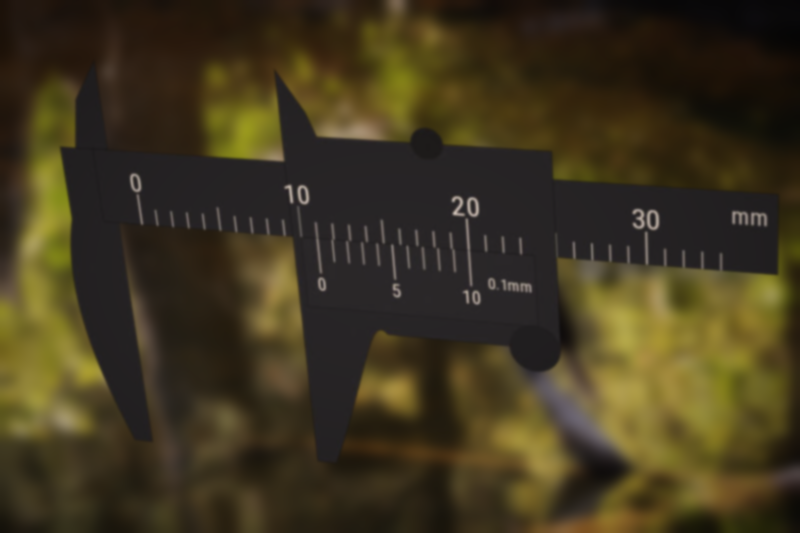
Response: 11.0mm
